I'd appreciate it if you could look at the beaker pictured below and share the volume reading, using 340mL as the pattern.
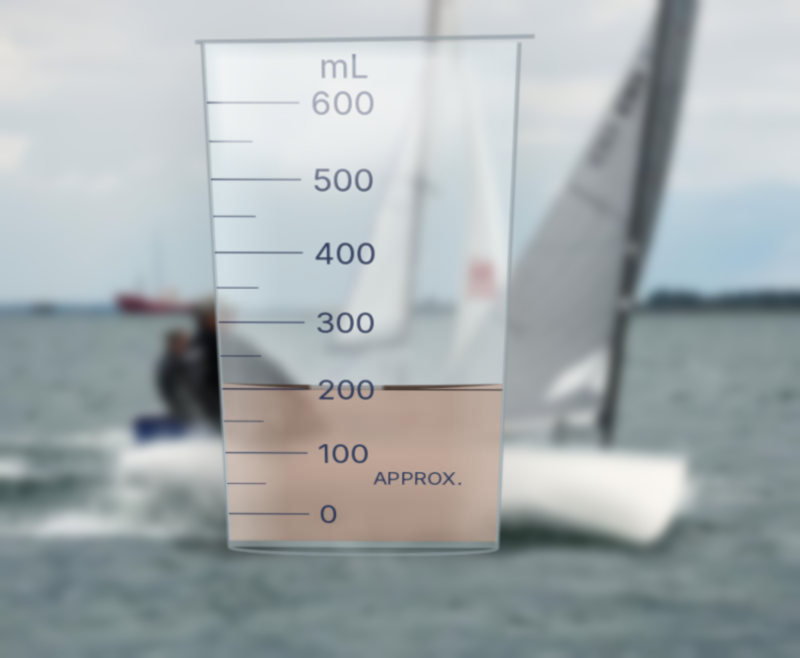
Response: 200mL
